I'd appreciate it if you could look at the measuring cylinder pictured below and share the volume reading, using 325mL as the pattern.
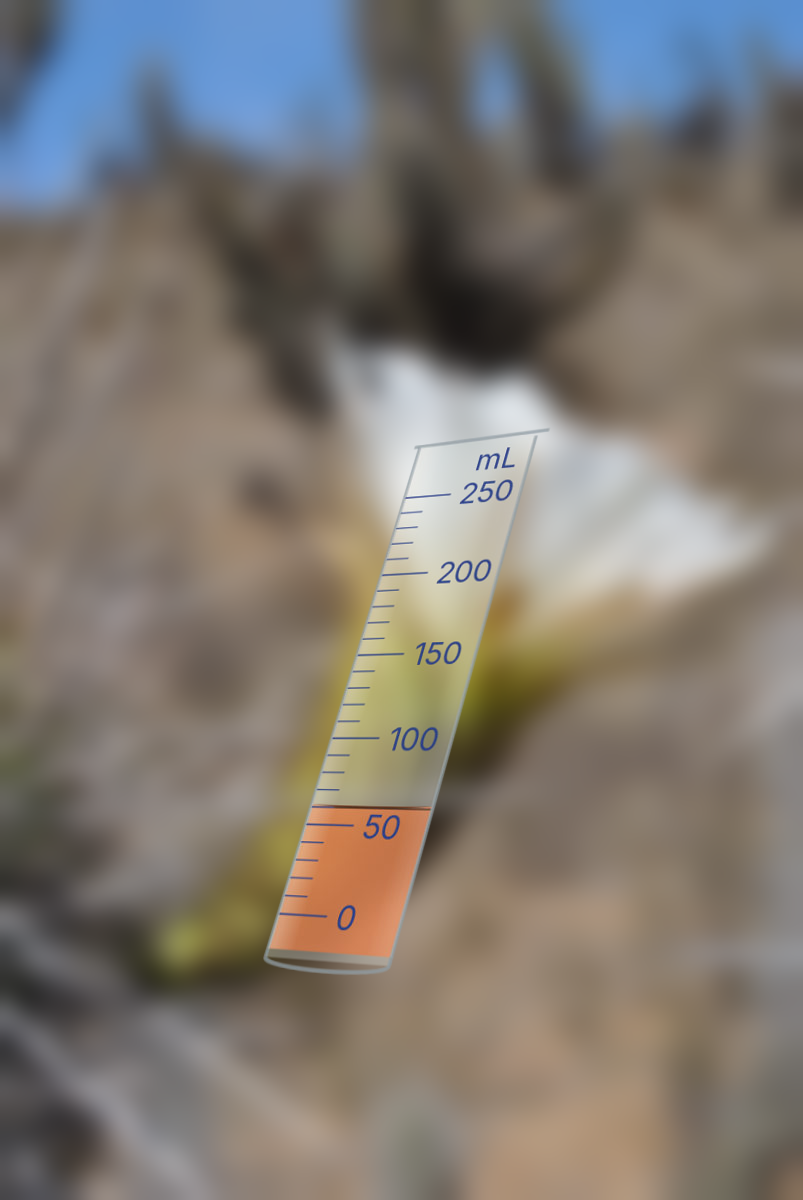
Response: 60mL
